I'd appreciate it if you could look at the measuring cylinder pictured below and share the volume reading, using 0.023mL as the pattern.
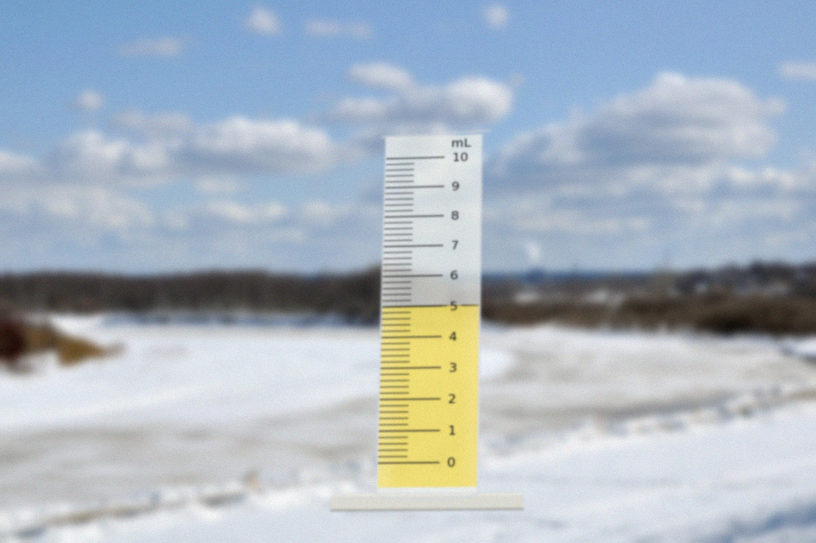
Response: 5mL
